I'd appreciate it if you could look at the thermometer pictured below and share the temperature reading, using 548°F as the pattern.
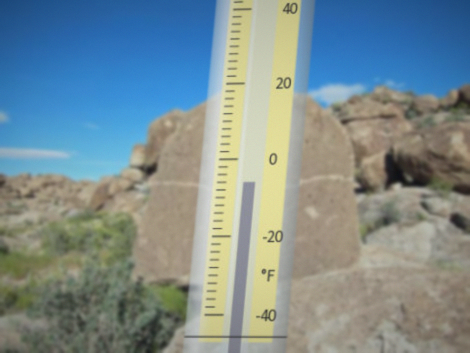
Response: -6°F
